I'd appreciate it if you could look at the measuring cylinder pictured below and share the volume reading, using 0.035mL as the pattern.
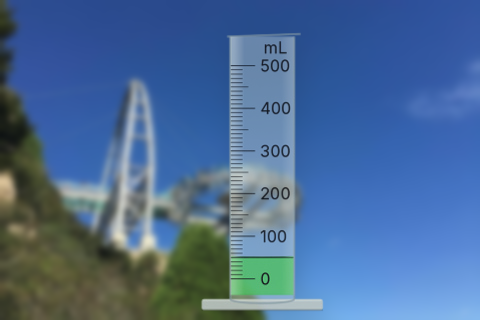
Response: 50mL
